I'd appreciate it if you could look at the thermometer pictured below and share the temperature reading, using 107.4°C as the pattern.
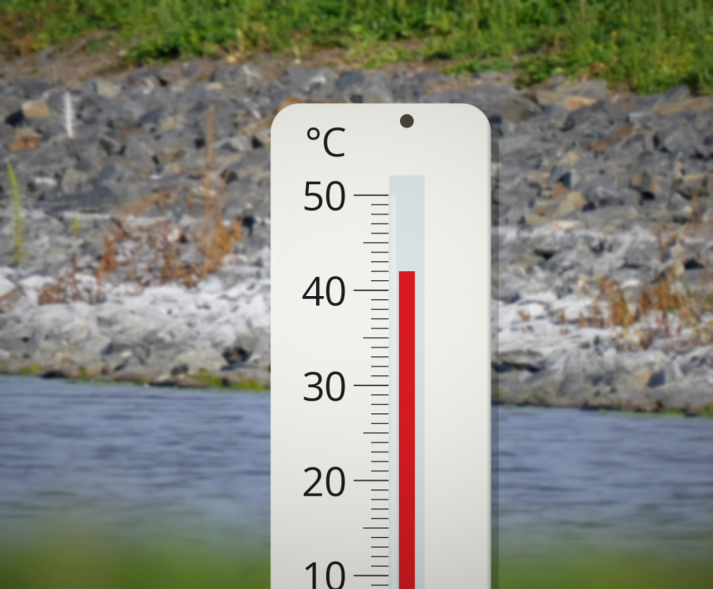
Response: 42°C
